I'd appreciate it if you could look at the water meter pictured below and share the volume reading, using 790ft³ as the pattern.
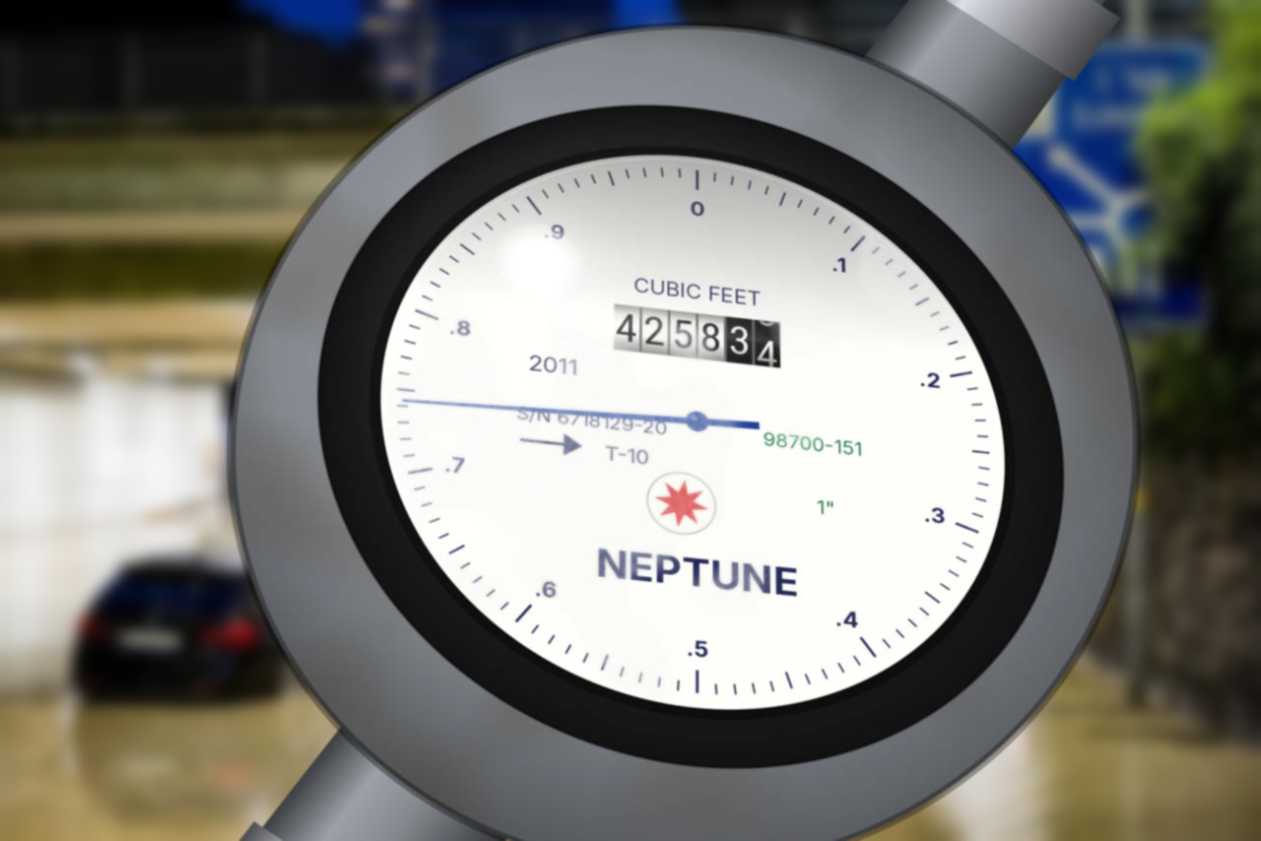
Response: 425833.74ft³
